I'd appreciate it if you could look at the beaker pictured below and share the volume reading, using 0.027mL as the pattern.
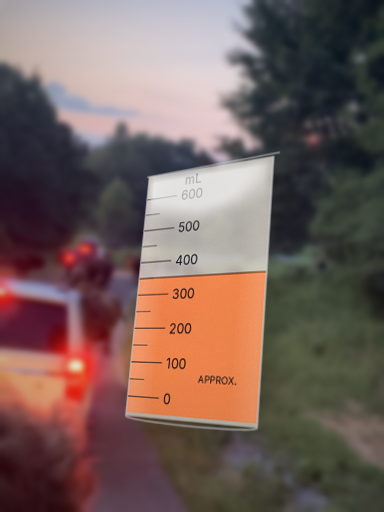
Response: 350mL
